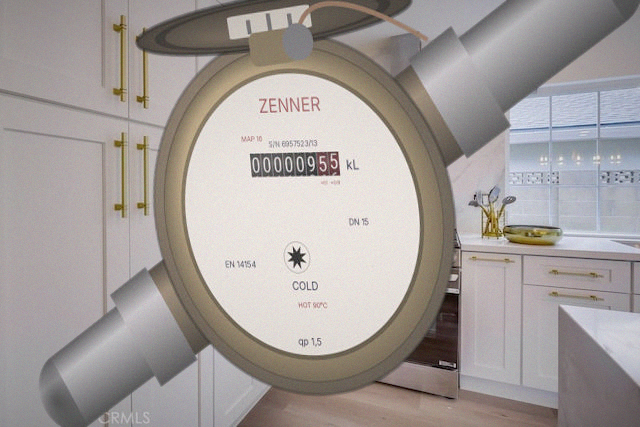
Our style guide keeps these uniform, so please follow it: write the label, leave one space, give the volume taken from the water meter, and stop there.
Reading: 9.55 kL
